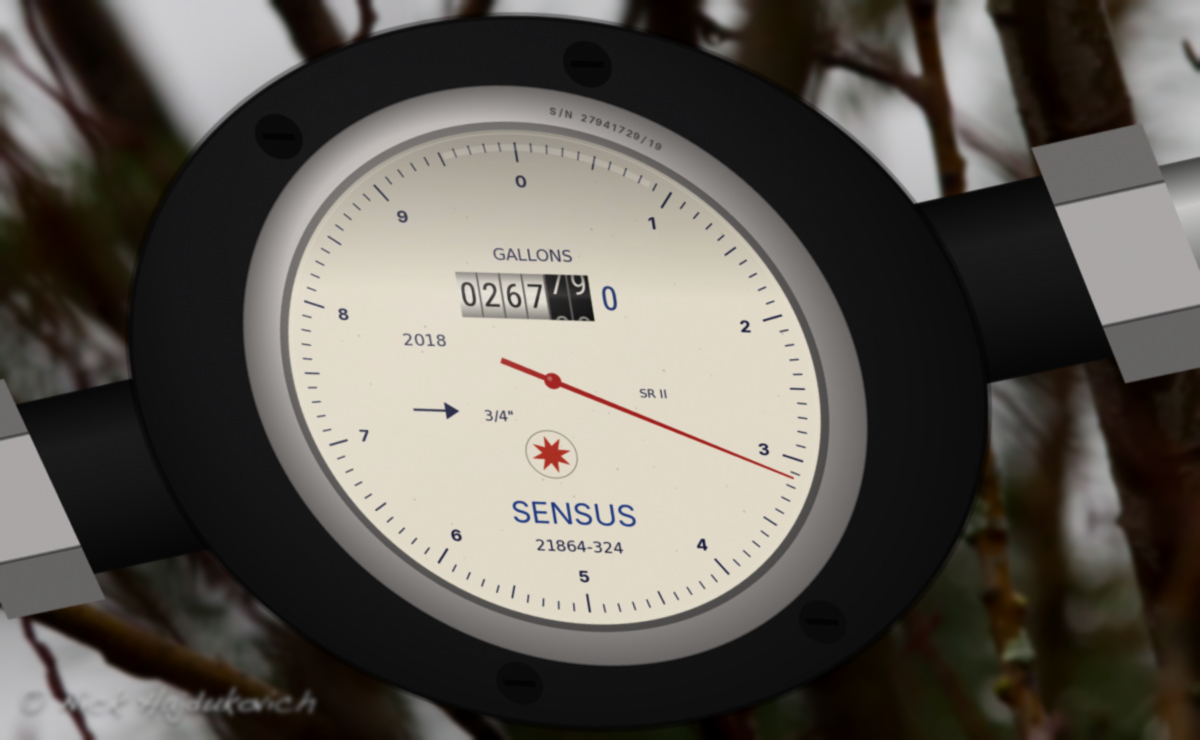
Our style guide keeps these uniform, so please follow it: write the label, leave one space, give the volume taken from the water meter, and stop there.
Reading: 267793.1 gal
